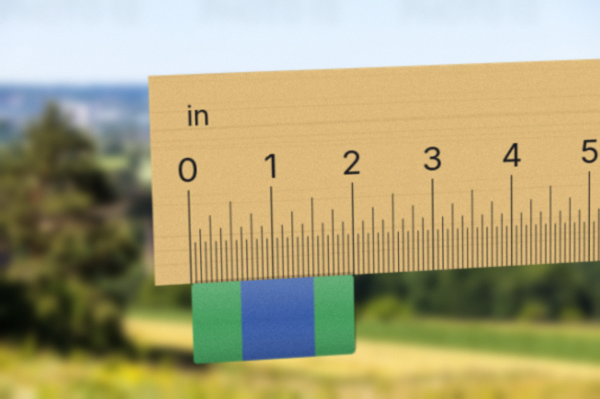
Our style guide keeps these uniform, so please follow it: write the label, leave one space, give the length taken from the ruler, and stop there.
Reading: 2 in
